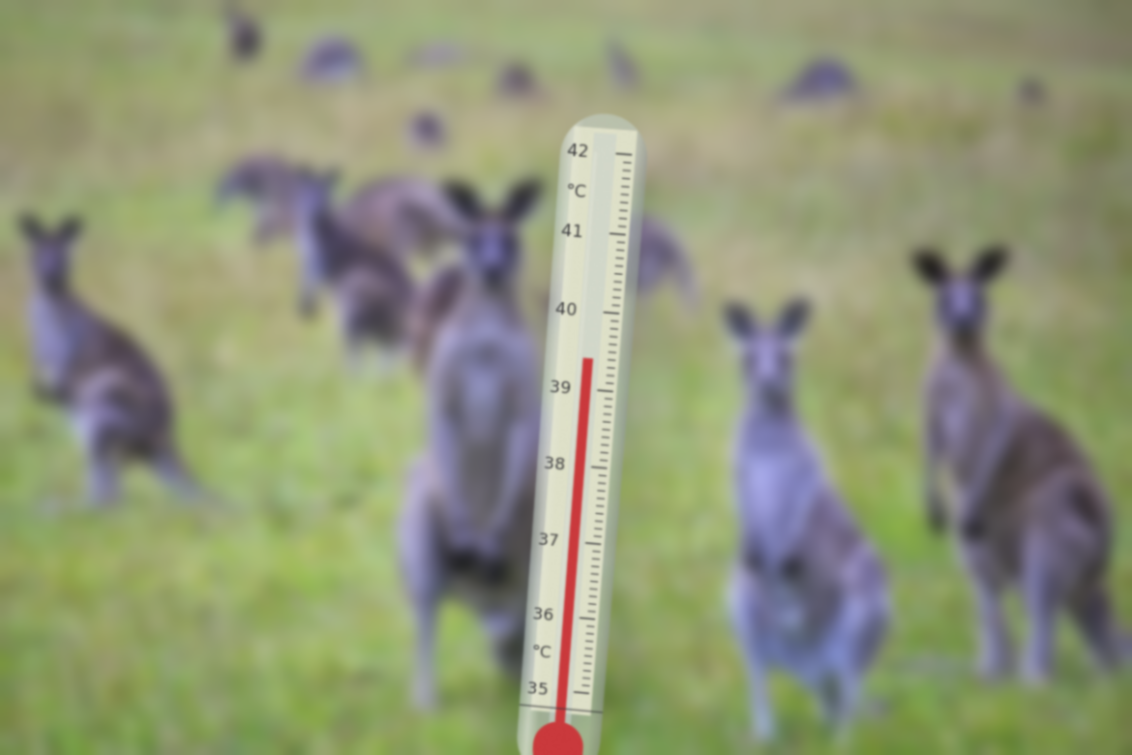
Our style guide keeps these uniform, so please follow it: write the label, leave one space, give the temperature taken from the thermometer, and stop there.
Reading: 39.4 °C
